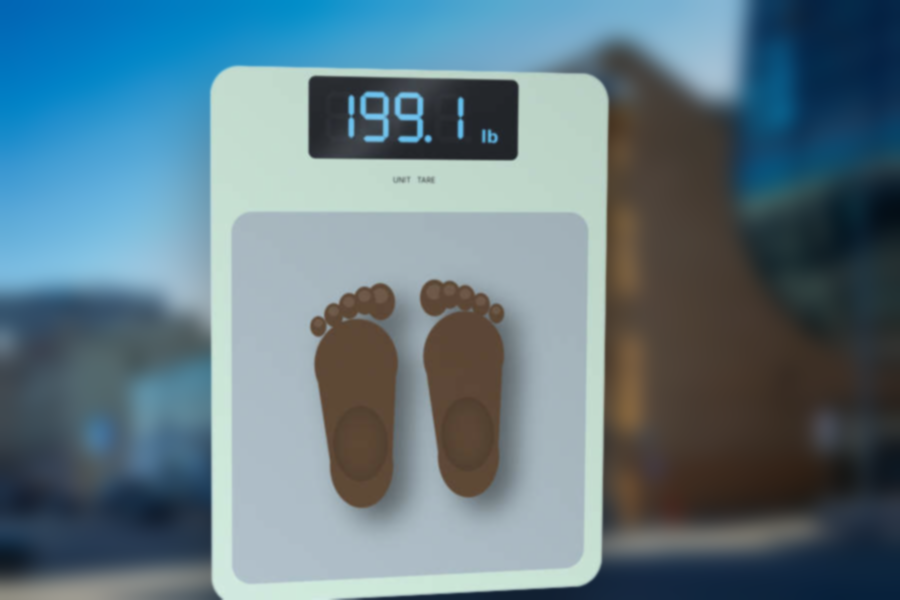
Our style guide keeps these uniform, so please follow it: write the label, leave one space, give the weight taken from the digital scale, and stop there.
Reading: 199.1 lb
